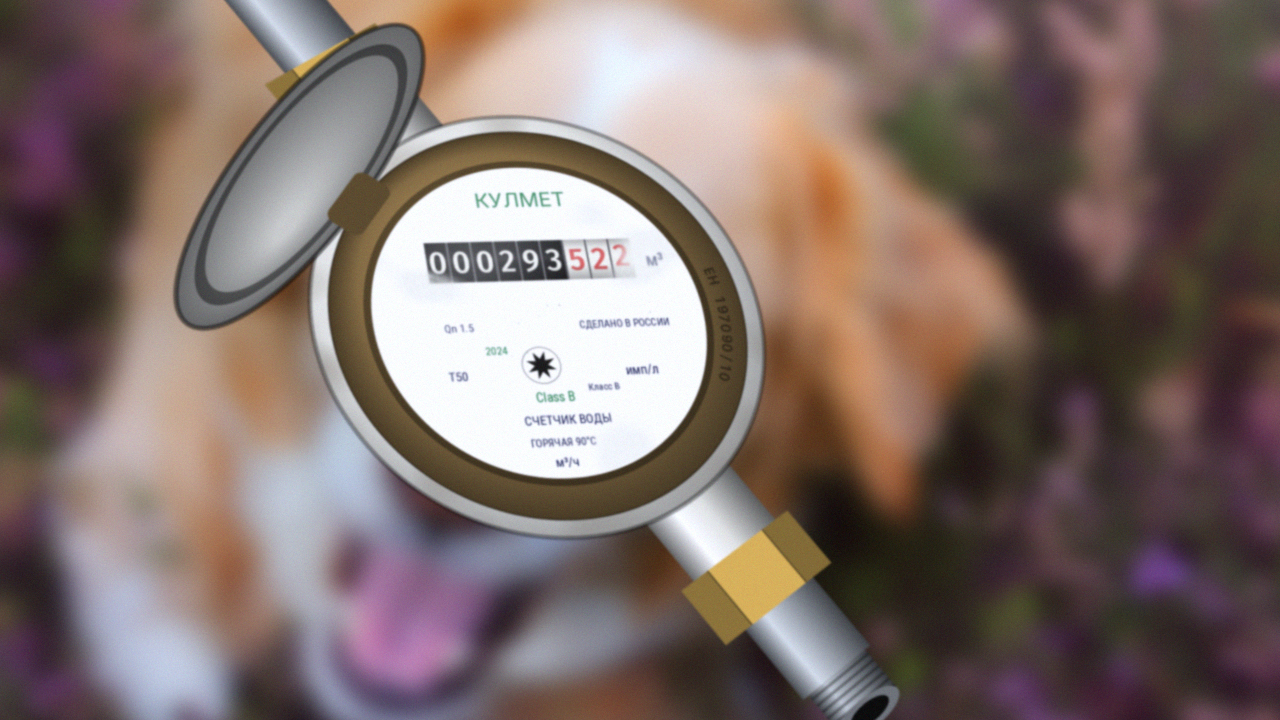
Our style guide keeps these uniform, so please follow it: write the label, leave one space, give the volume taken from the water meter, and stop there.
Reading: 293.522 m³
